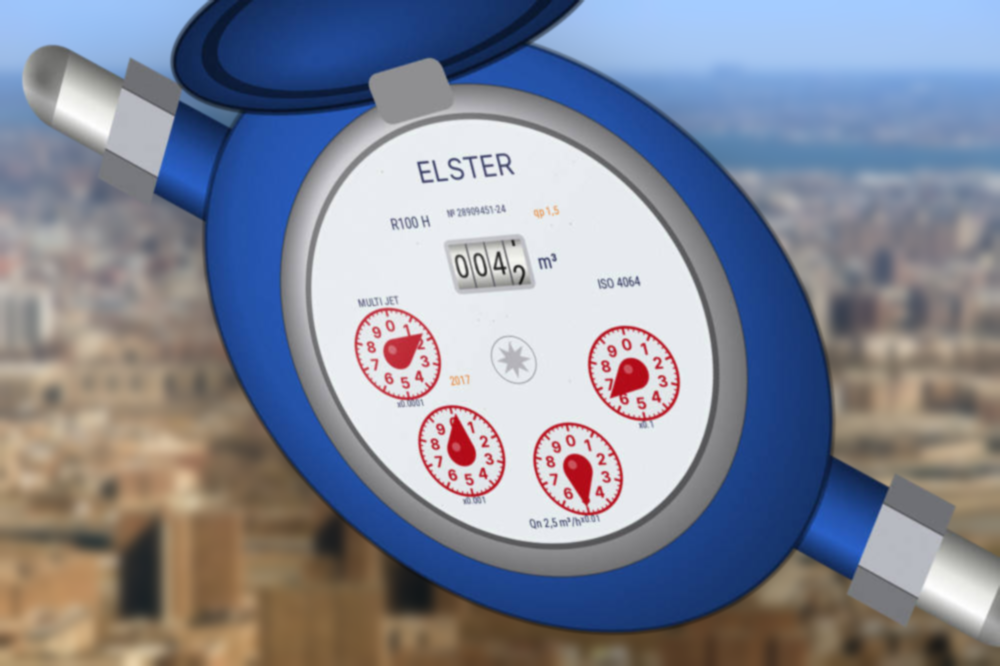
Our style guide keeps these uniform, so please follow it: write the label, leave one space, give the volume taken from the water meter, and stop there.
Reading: 41.6501 m³
